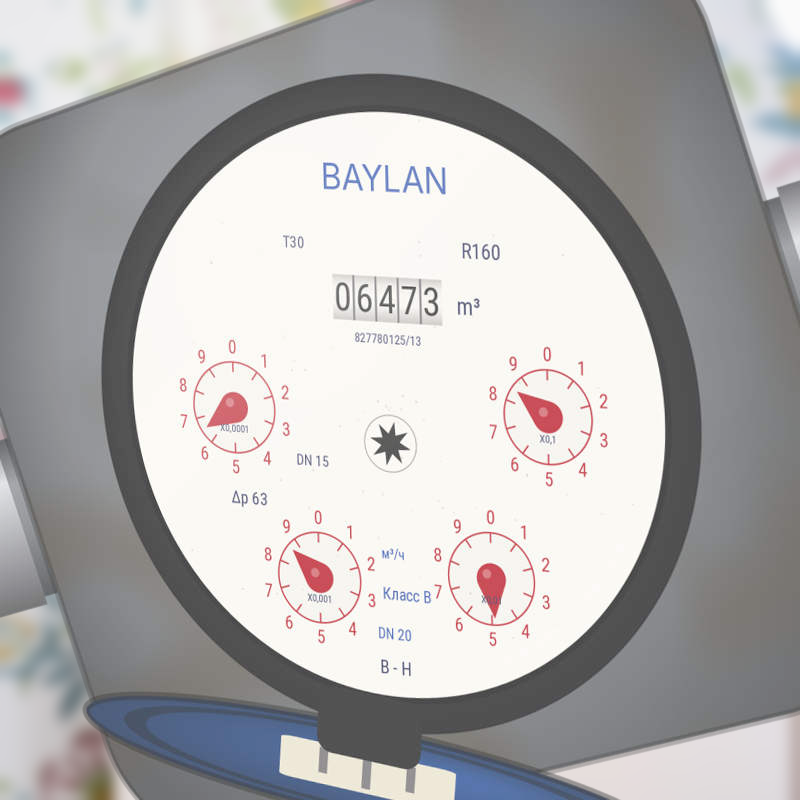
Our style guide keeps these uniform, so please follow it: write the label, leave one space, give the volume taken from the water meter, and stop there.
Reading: 6473.8486 m³
